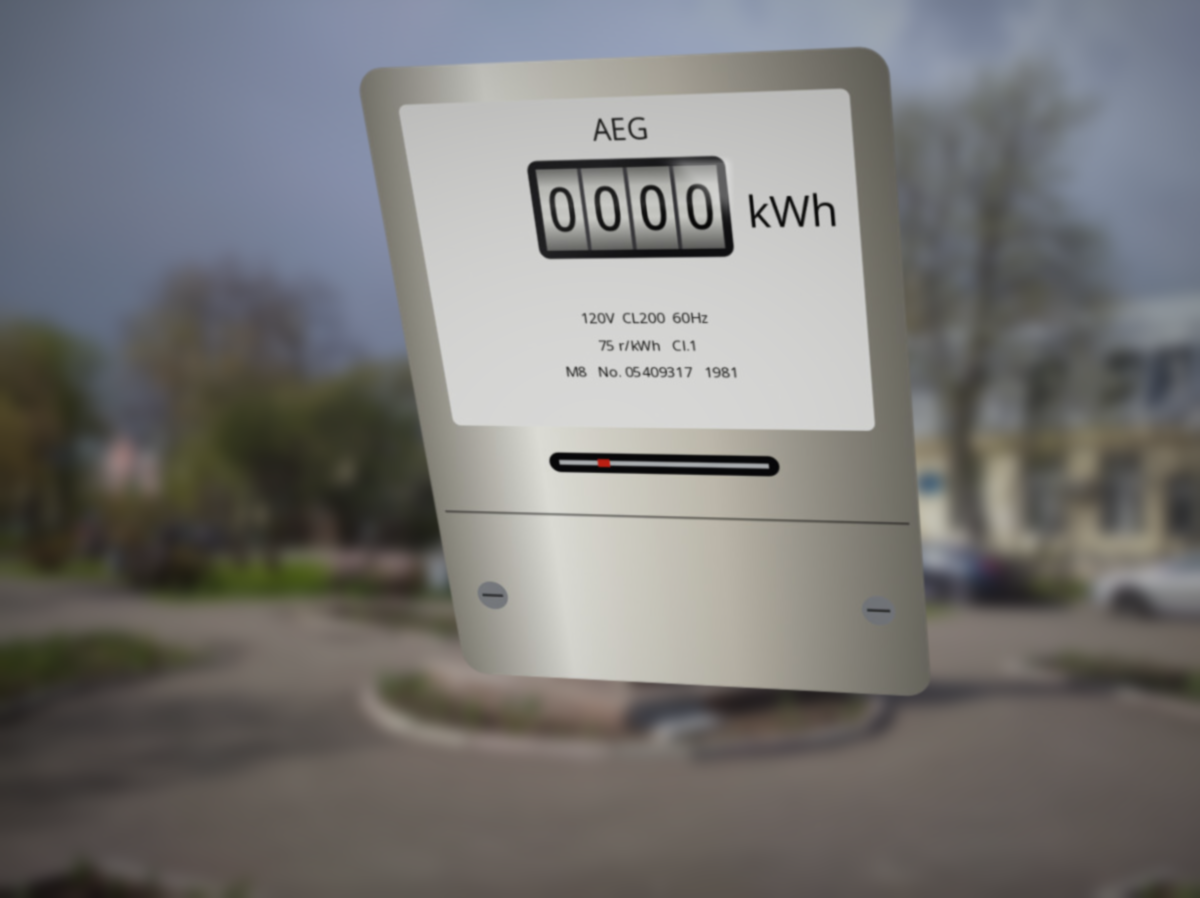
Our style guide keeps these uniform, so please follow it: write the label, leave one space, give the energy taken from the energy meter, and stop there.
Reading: 0 kWh
